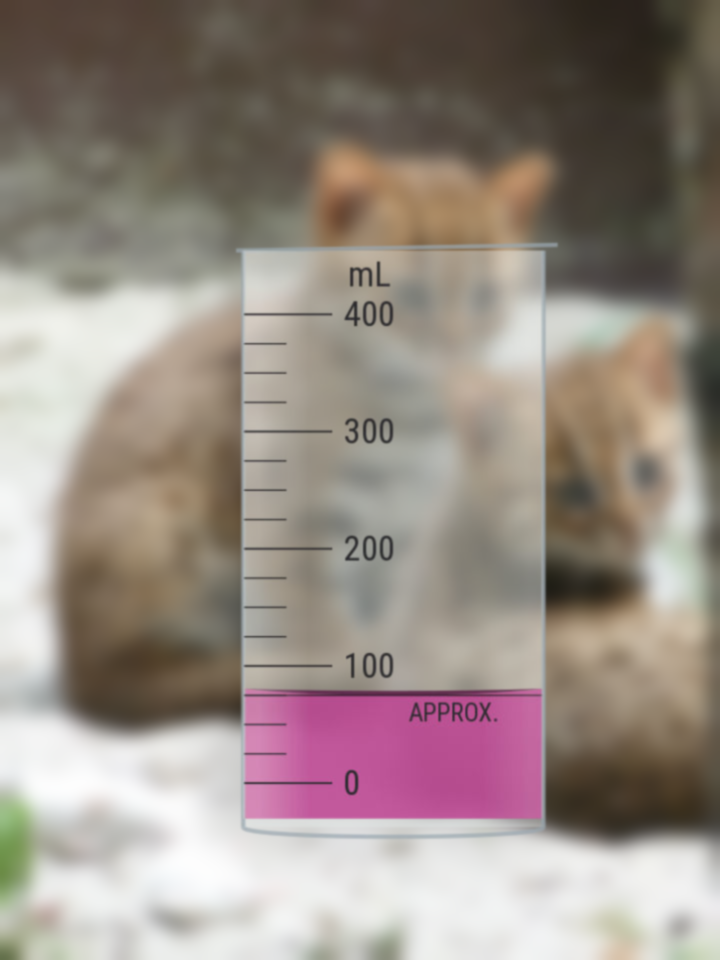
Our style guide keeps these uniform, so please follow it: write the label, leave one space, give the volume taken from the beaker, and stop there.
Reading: 75 mL
